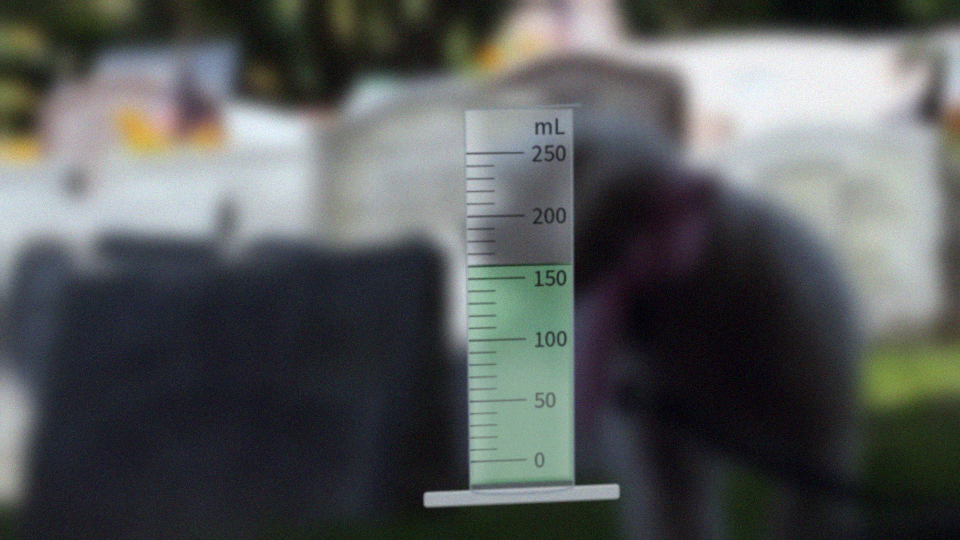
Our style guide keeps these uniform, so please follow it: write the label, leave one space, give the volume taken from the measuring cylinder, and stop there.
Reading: 160 mL
